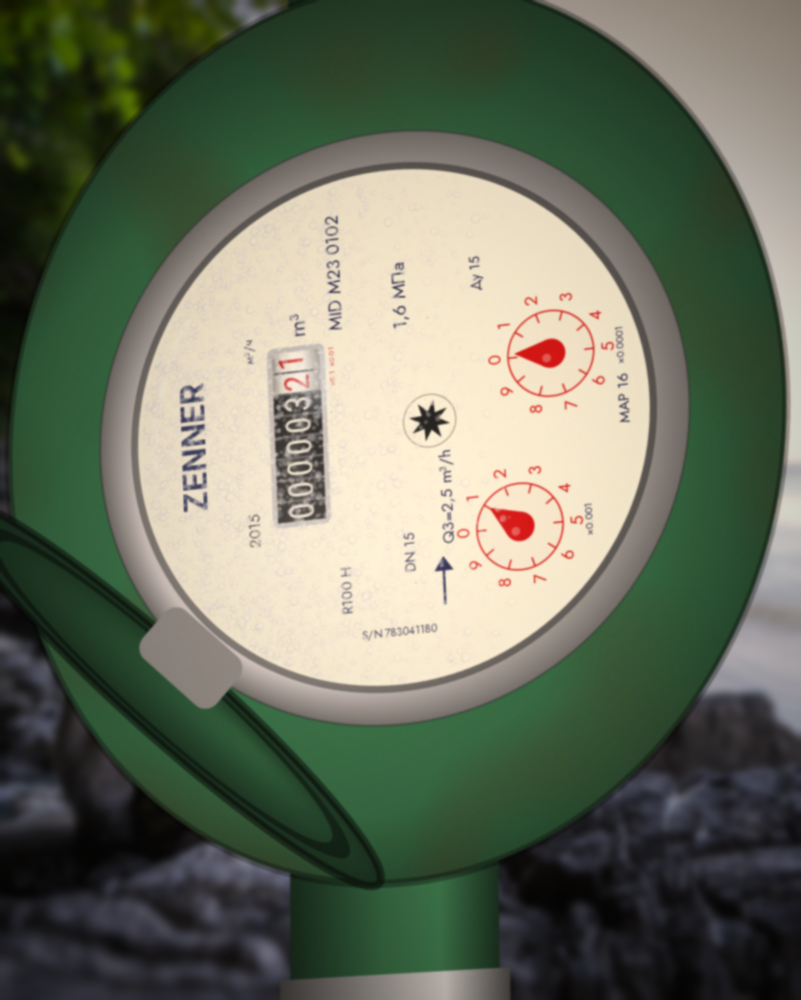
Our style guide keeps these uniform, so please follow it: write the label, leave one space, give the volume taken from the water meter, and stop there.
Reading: 3.2110 m³
